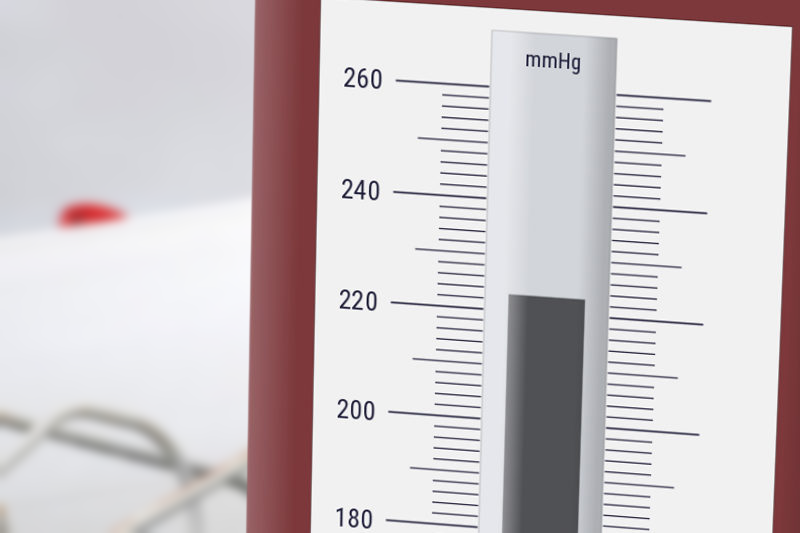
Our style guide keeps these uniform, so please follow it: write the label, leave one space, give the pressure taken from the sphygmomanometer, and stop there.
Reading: 223 mmHg
